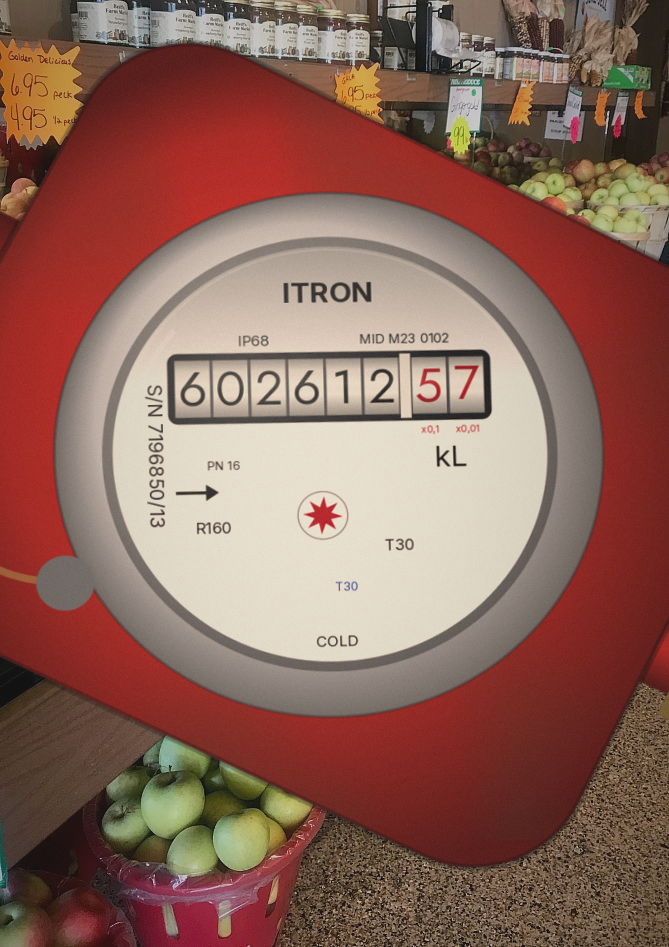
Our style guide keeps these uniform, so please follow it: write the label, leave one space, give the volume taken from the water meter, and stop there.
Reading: 602612.57 kL
